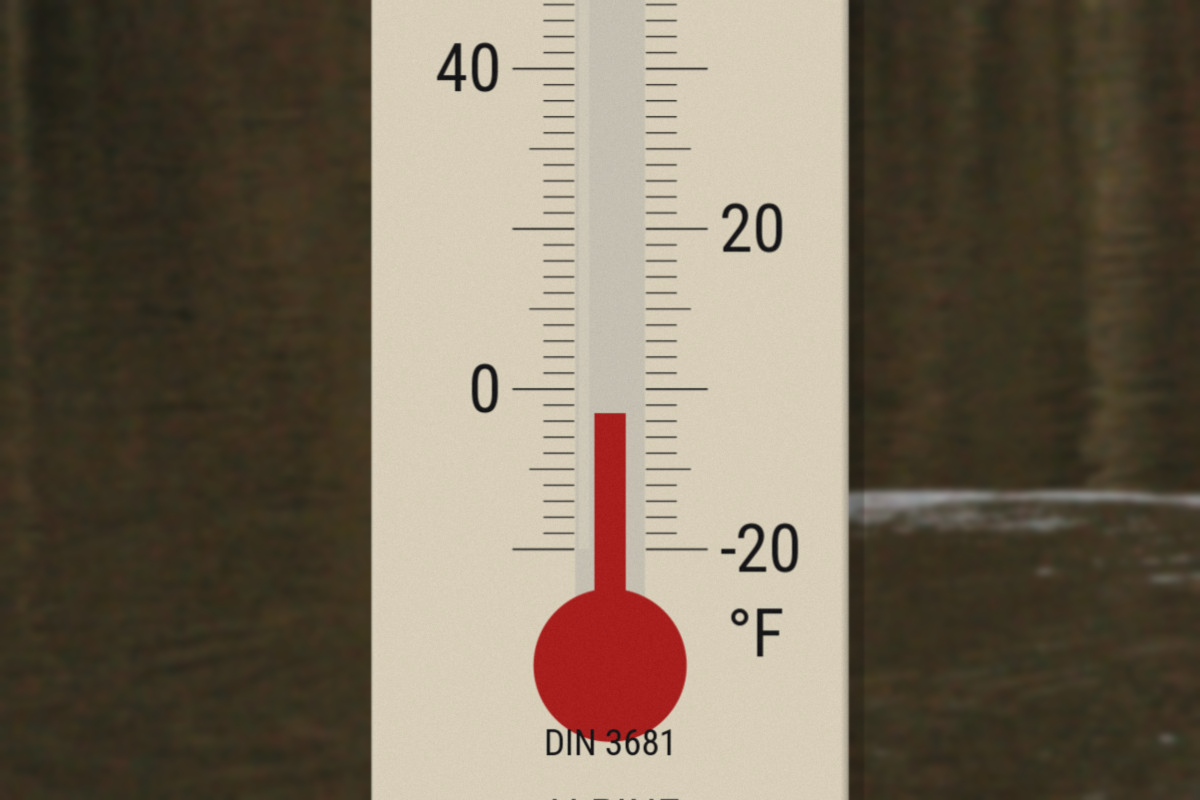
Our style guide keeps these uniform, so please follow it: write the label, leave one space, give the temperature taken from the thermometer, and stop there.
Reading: -3 °F
